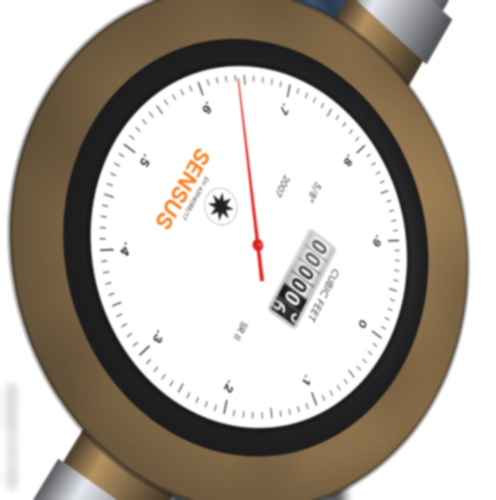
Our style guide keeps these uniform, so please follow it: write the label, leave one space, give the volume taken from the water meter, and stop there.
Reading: 5.64 ft³
